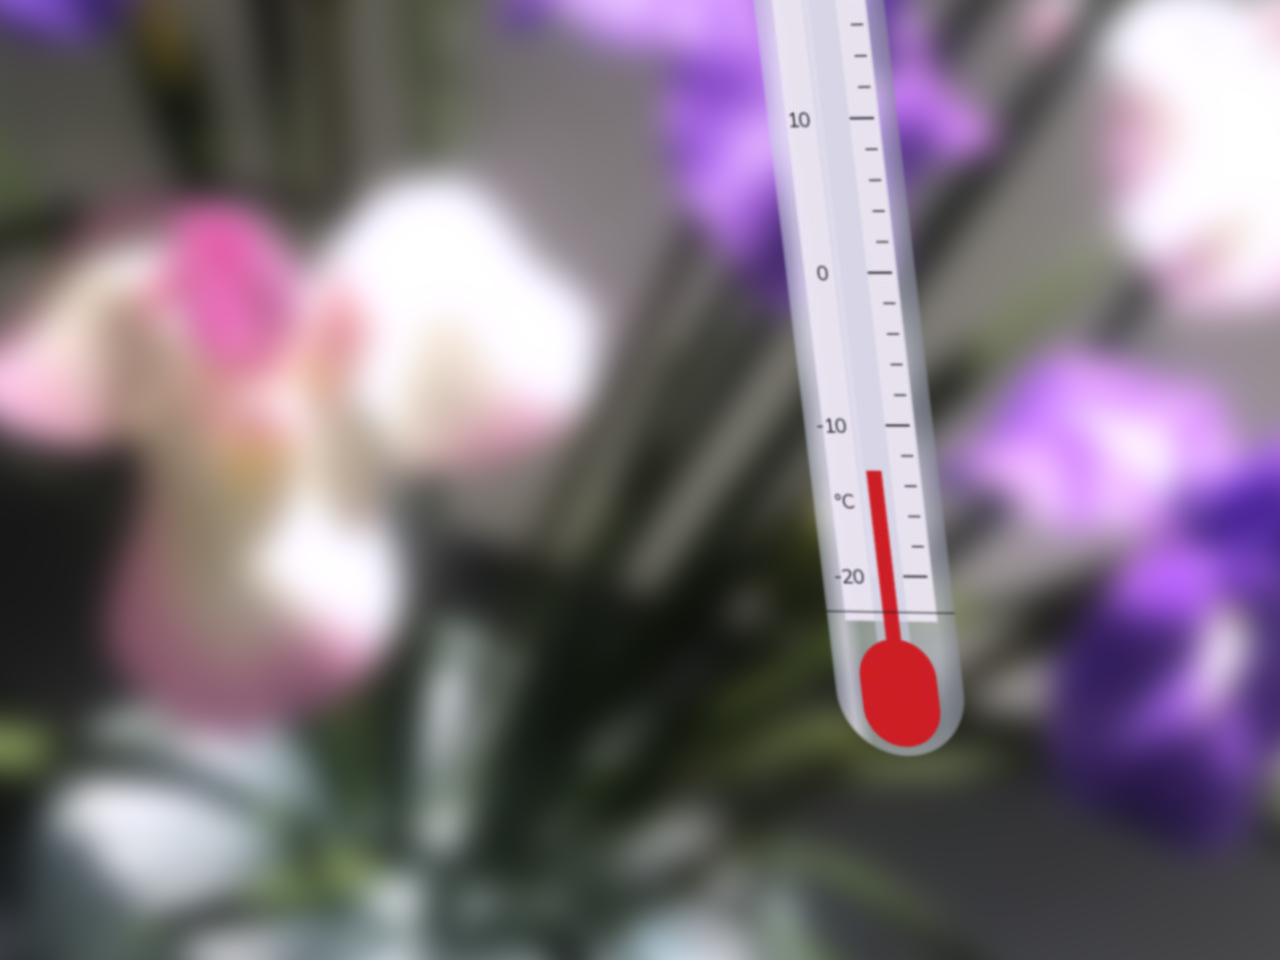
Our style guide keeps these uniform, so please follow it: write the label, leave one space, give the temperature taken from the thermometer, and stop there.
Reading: -13 °C
